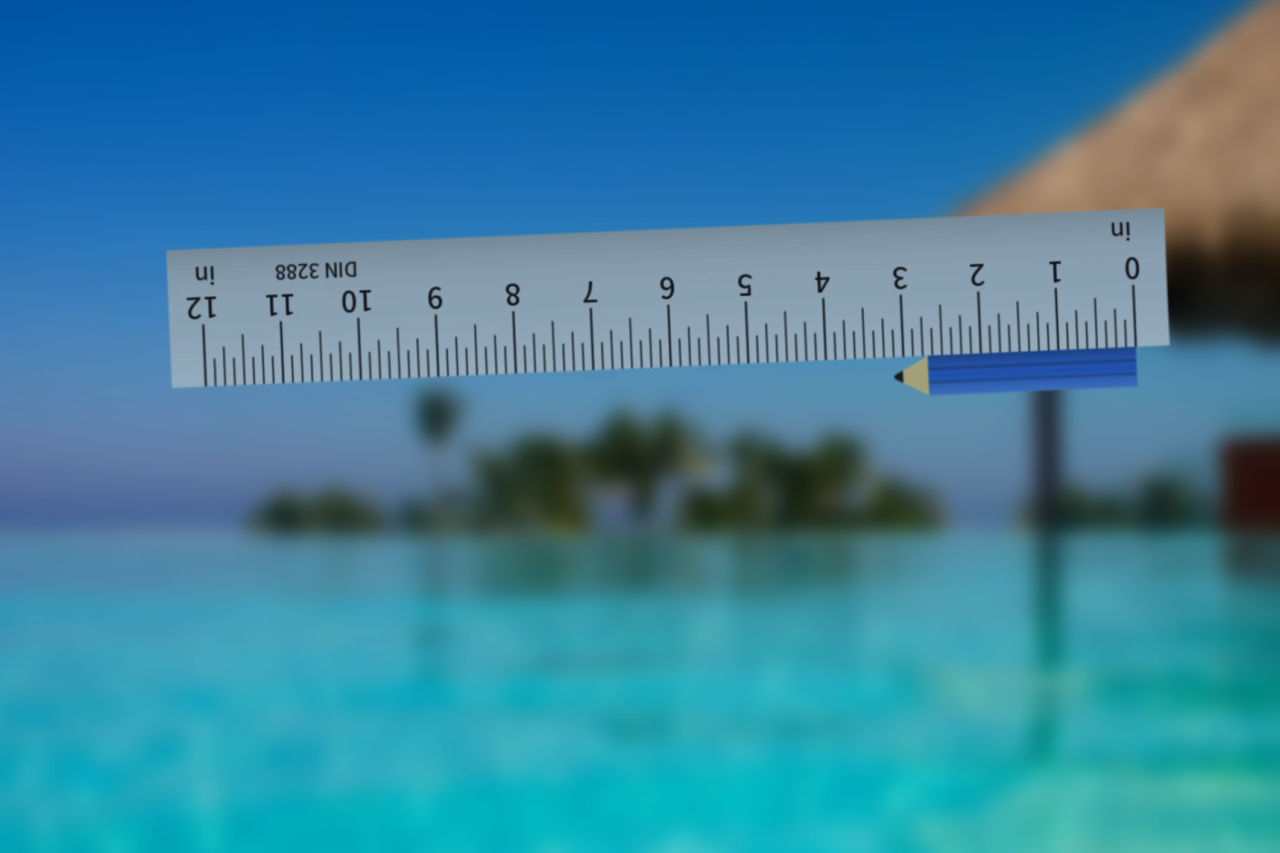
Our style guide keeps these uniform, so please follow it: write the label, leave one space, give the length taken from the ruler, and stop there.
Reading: 3.125 in
